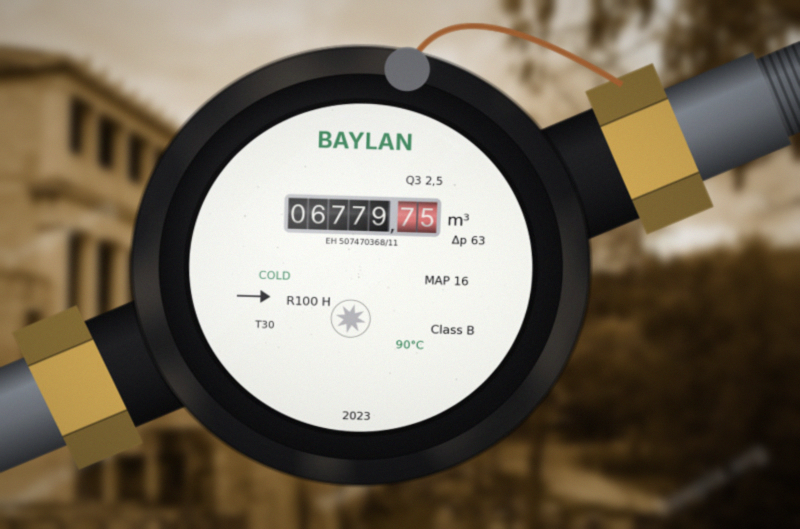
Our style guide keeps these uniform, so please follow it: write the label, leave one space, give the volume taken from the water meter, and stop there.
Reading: 6779.75 m³
